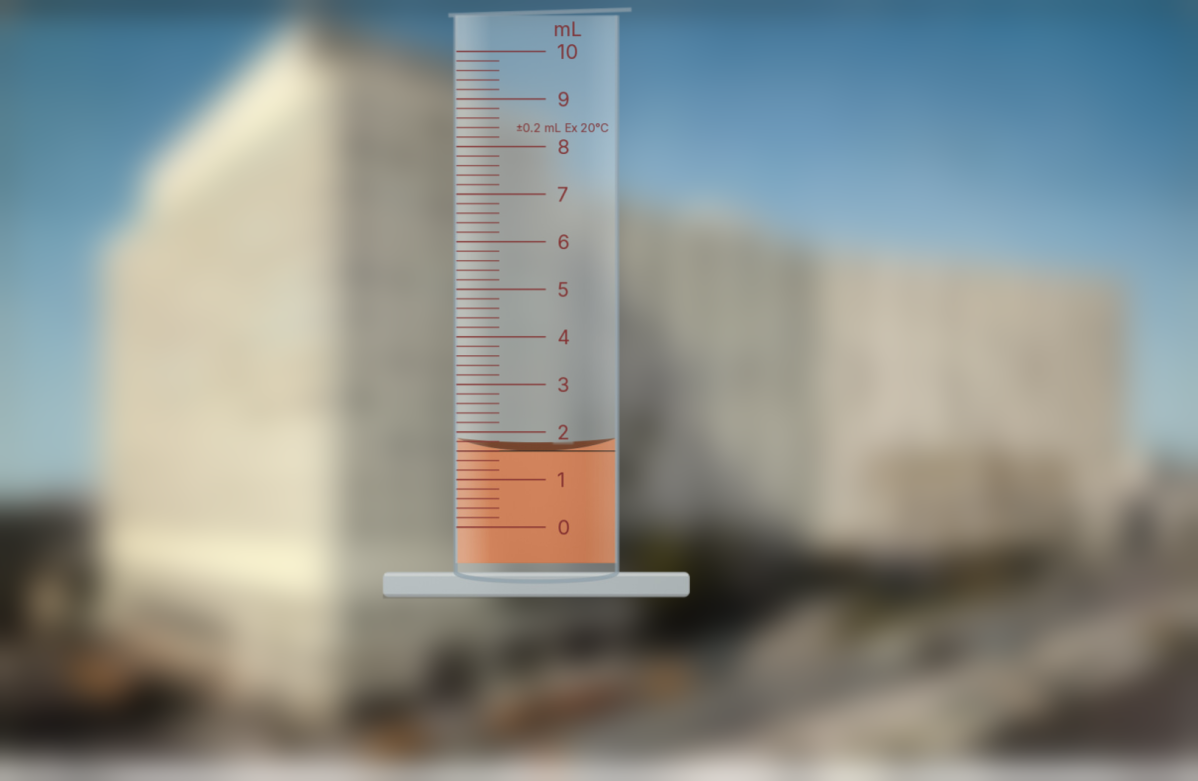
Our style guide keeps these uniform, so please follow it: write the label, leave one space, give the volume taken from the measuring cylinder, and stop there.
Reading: 1.6 mL
